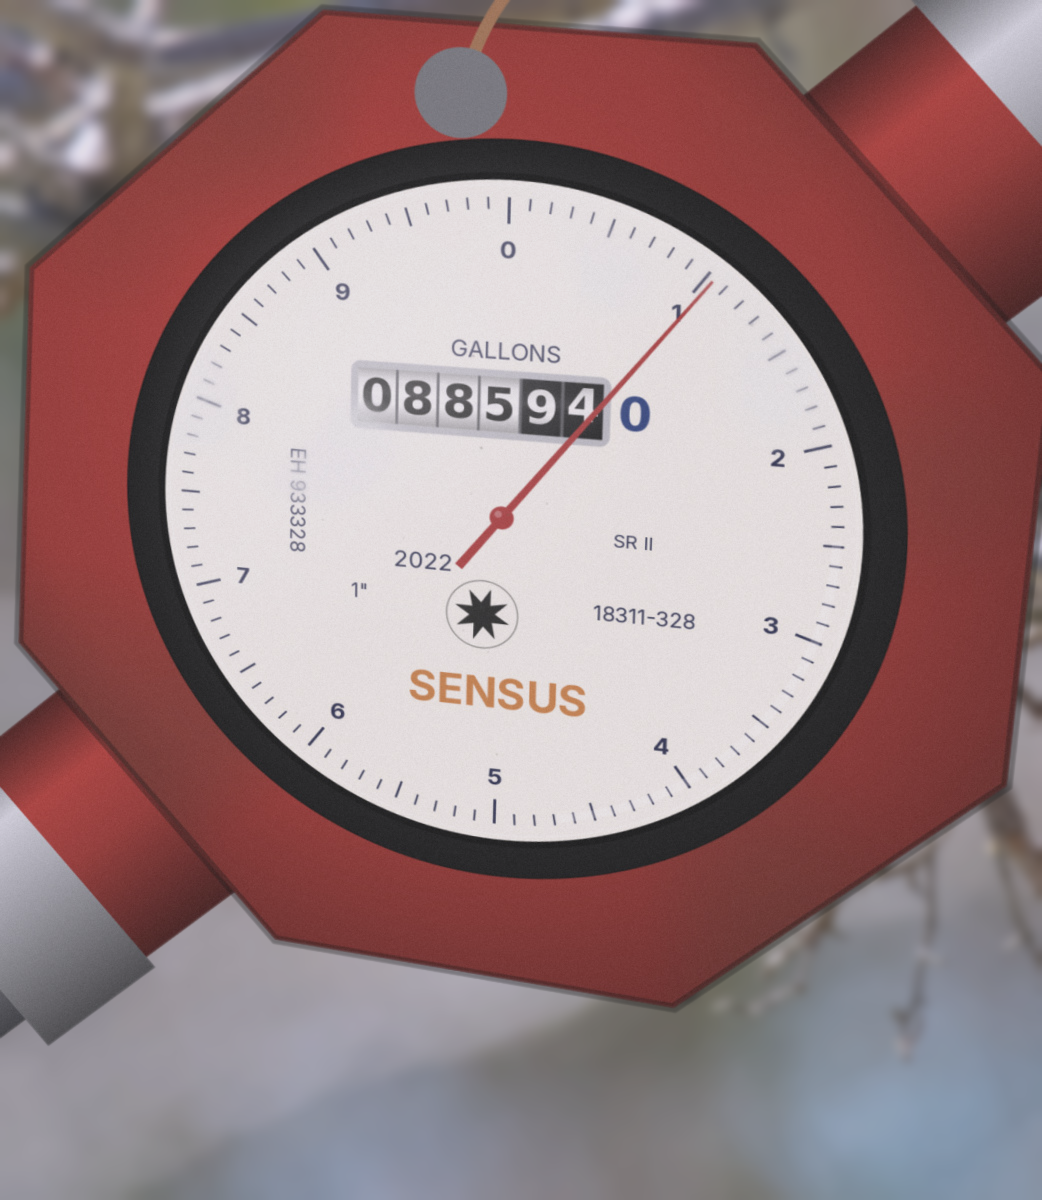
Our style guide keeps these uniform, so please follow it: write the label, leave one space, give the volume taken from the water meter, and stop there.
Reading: 885941.0 gal
